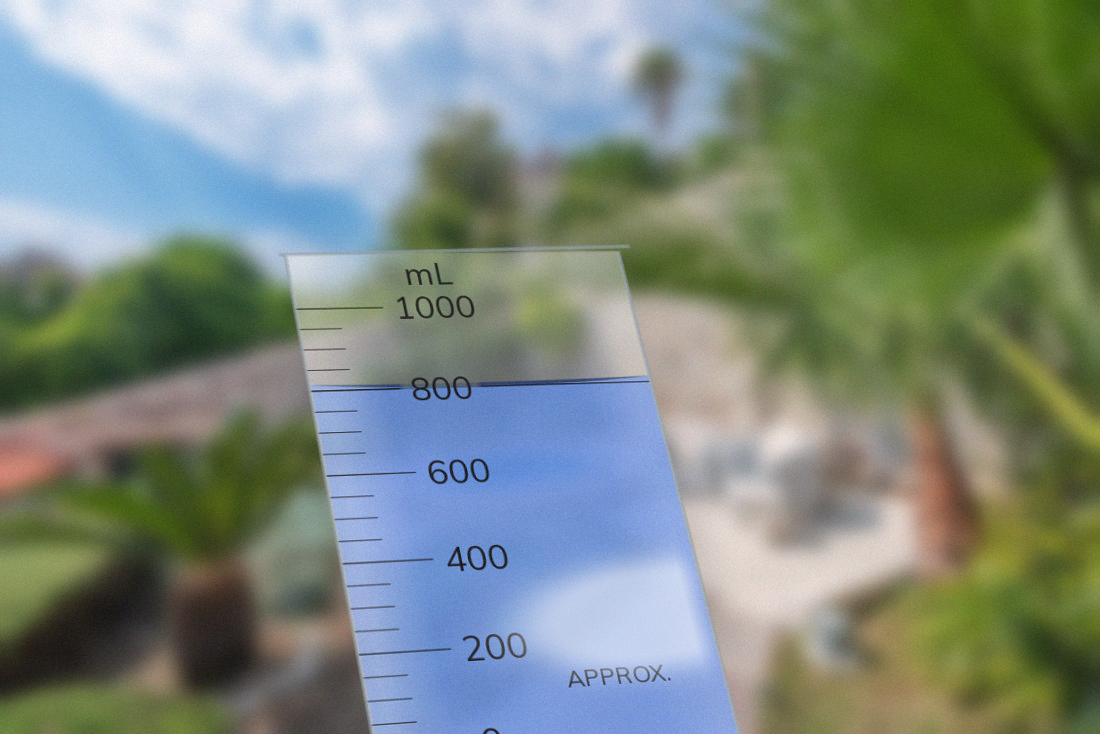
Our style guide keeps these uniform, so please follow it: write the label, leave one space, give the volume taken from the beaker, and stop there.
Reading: 800 mL
